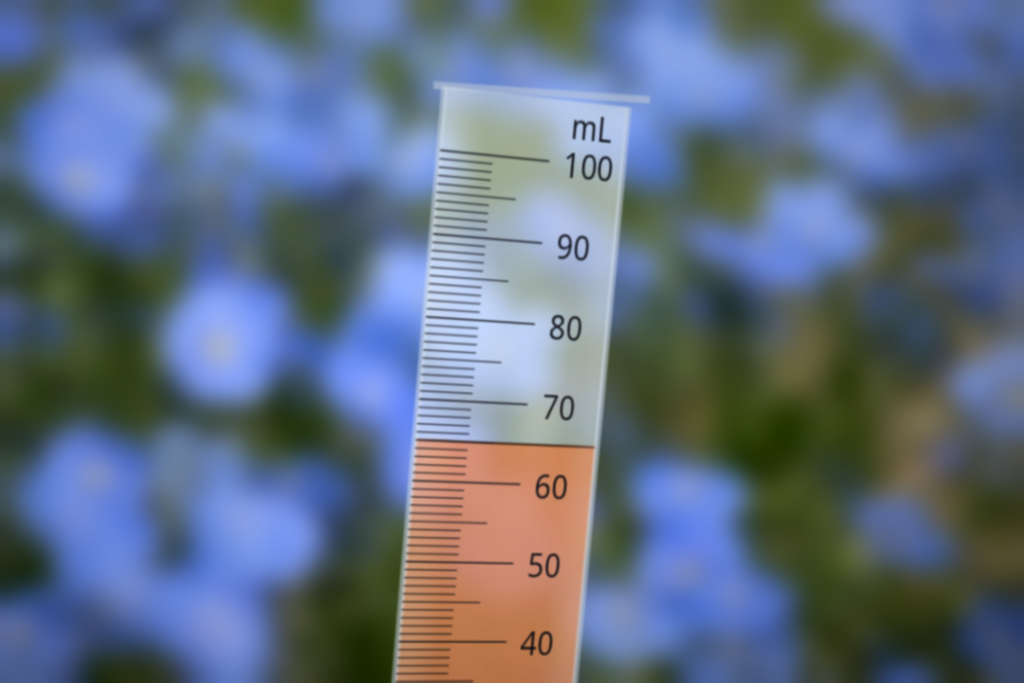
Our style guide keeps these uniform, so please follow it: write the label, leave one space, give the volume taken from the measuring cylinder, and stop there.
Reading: 65 mL
